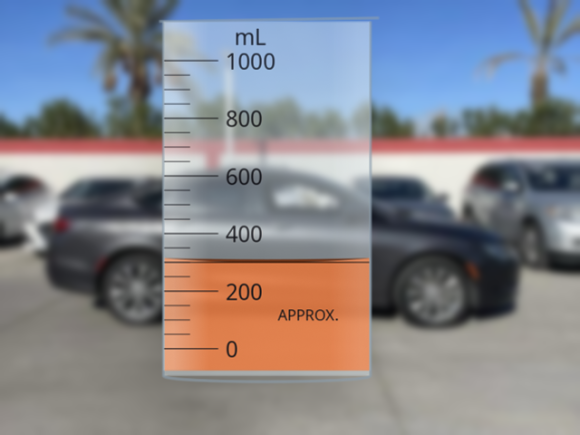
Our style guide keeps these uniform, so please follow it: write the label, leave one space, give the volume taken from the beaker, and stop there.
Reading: 300 mL
